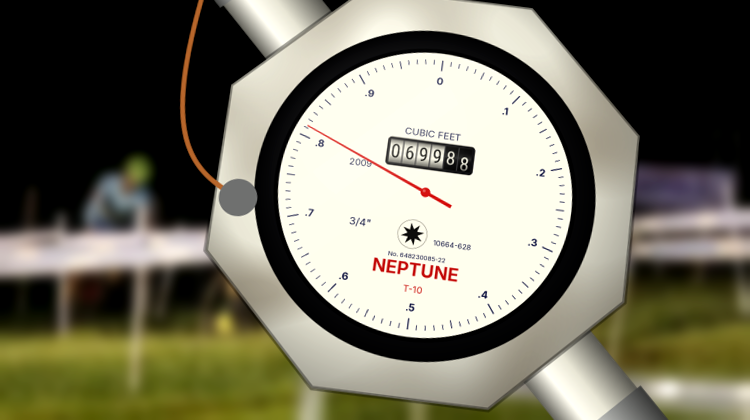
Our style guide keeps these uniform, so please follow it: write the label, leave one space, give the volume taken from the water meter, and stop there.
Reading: 69987.81 ft³
